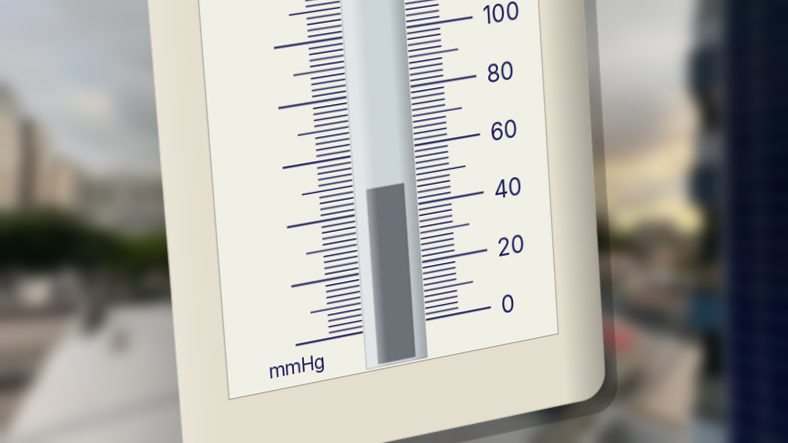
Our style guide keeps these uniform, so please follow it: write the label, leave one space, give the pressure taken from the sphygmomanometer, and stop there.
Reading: 48 mmHg
